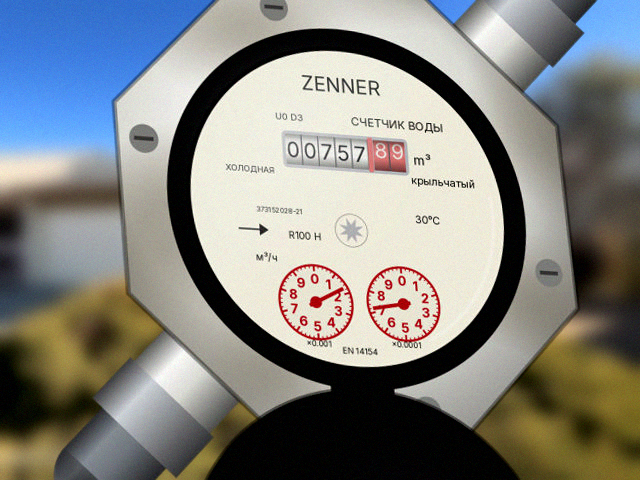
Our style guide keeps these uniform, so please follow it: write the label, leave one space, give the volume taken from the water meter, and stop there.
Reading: 757.8917 m³
